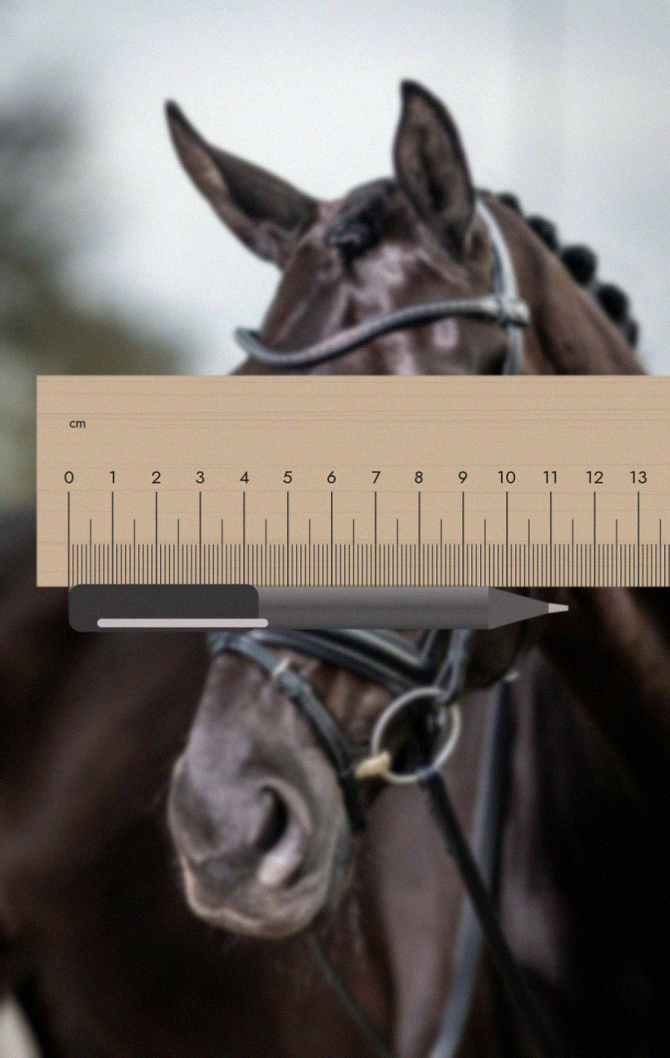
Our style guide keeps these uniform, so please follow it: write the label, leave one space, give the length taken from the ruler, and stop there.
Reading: 11.4 cm
